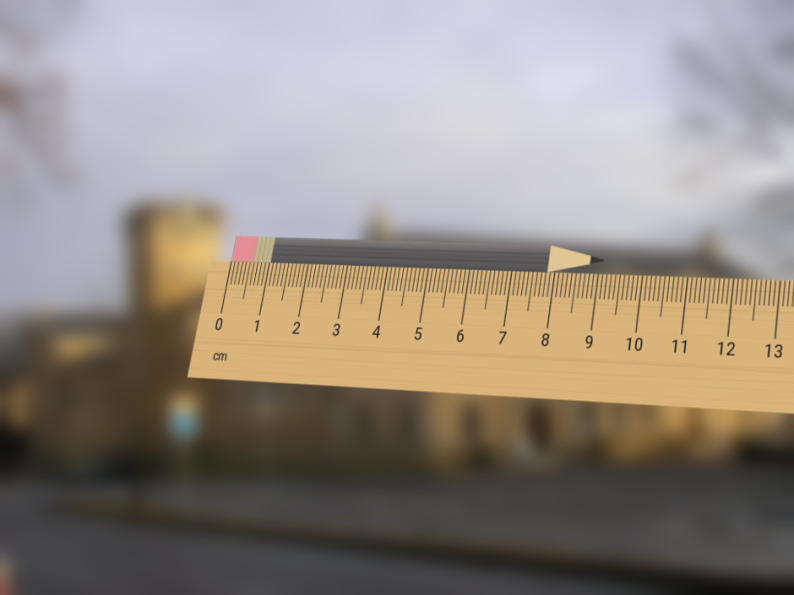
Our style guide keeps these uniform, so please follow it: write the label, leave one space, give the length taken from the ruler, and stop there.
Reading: 9.1 cm
